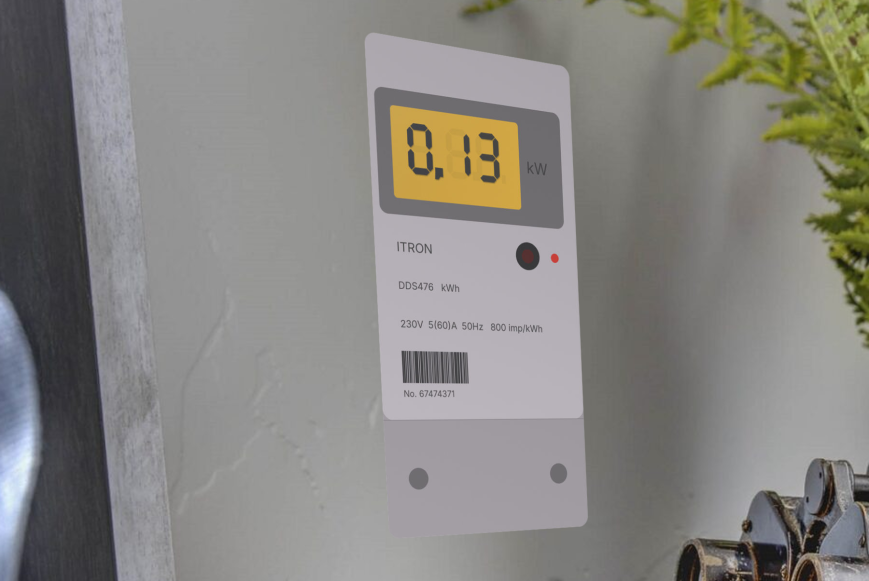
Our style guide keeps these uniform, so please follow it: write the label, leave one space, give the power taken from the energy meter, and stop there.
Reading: 0.13 kW
